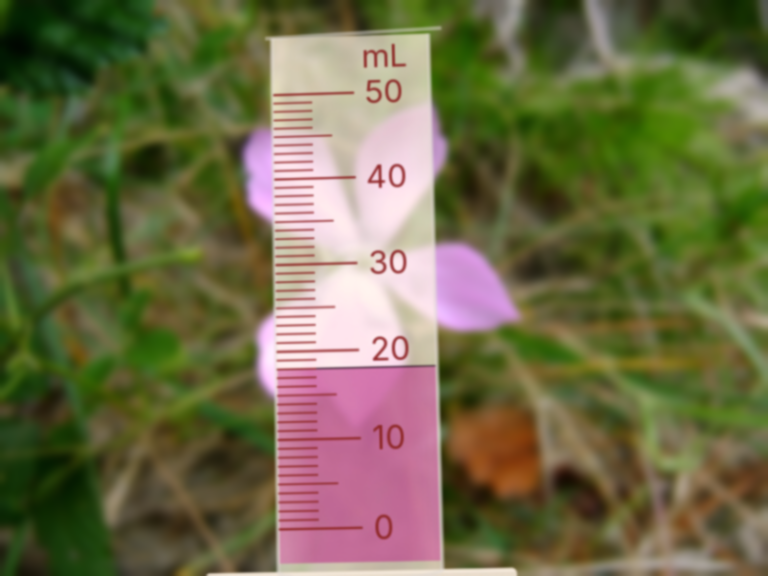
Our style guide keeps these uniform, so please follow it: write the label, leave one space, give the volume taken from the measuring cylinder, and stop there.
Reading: 18 mL
